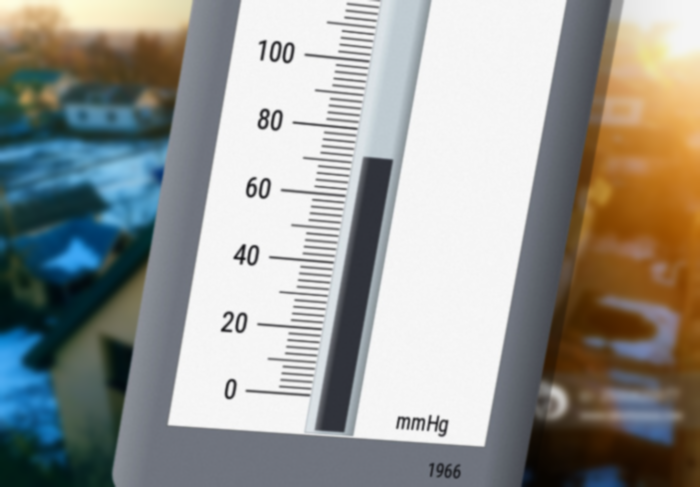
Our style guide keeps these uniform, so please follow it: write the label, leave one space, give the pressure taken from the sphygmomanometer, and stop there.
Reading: 72 mmHg
